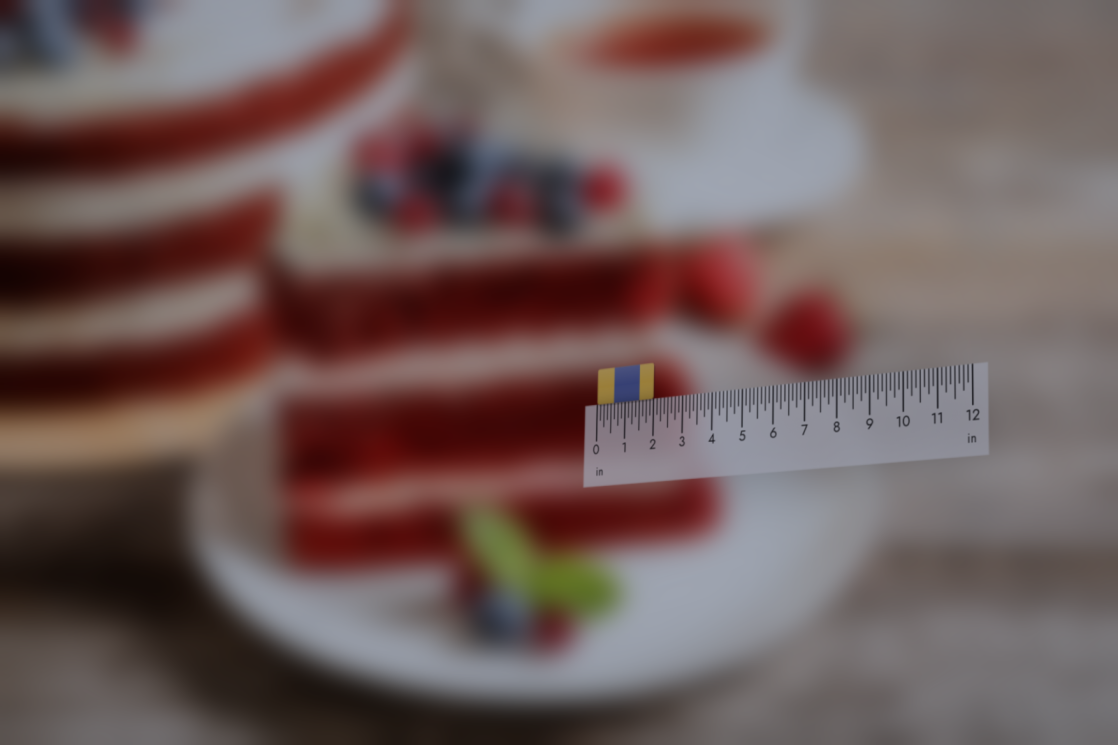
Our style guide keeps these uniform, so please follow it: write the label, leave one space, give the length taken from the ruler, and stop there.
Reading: 2 in
